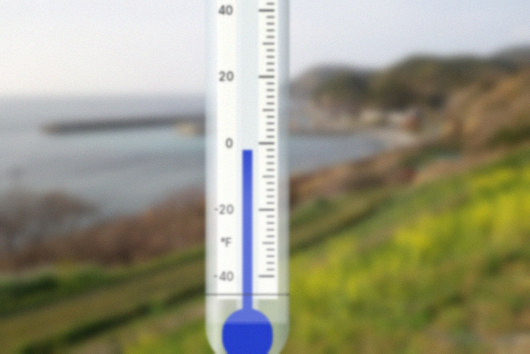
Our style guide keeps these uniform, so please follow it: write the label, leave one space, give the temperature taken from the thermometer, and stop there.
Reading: -2 °F
